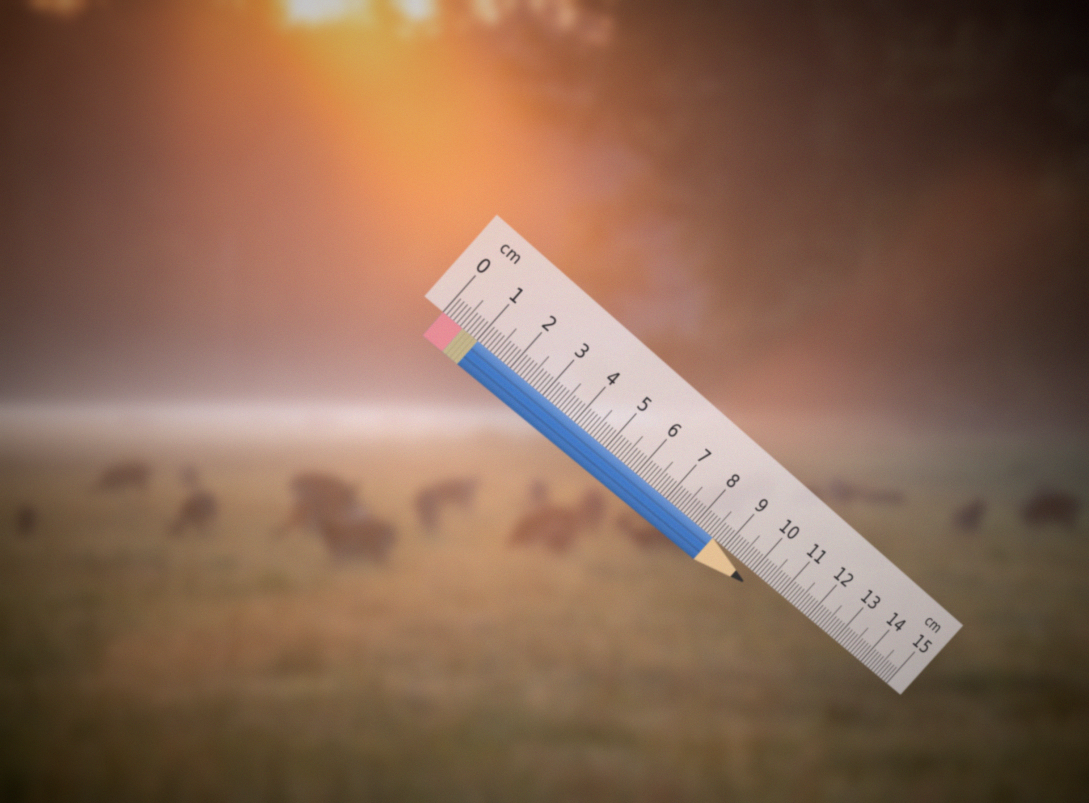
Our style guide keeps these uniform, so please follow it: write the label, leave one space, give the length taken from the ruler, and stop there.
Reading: 10 cm
